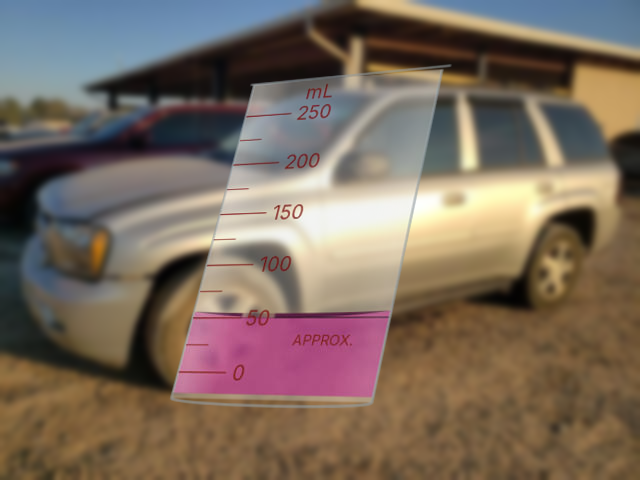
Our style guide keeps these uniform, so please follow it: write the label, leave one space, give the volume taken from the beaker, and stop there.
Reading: 50 mL
